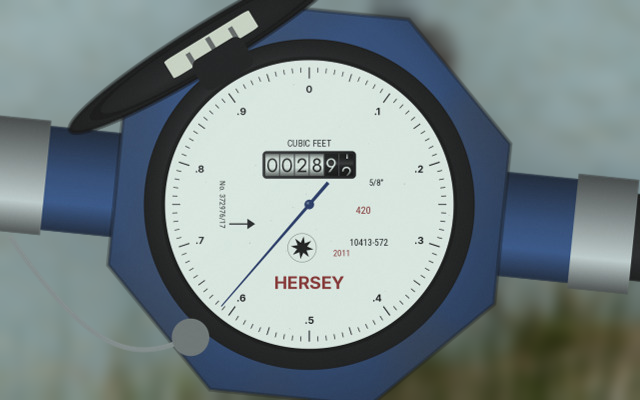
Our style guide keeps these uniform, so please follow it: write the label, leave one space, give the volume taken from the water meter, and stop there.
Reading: 2891.61 ft³
